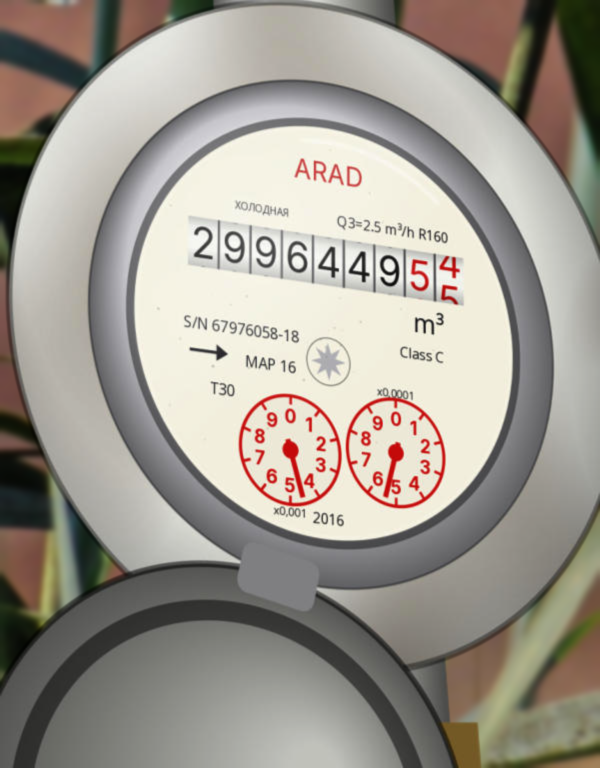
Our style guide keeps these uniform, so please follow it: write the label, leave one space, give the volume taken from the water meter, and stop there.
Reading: 2996449.5445 m³
